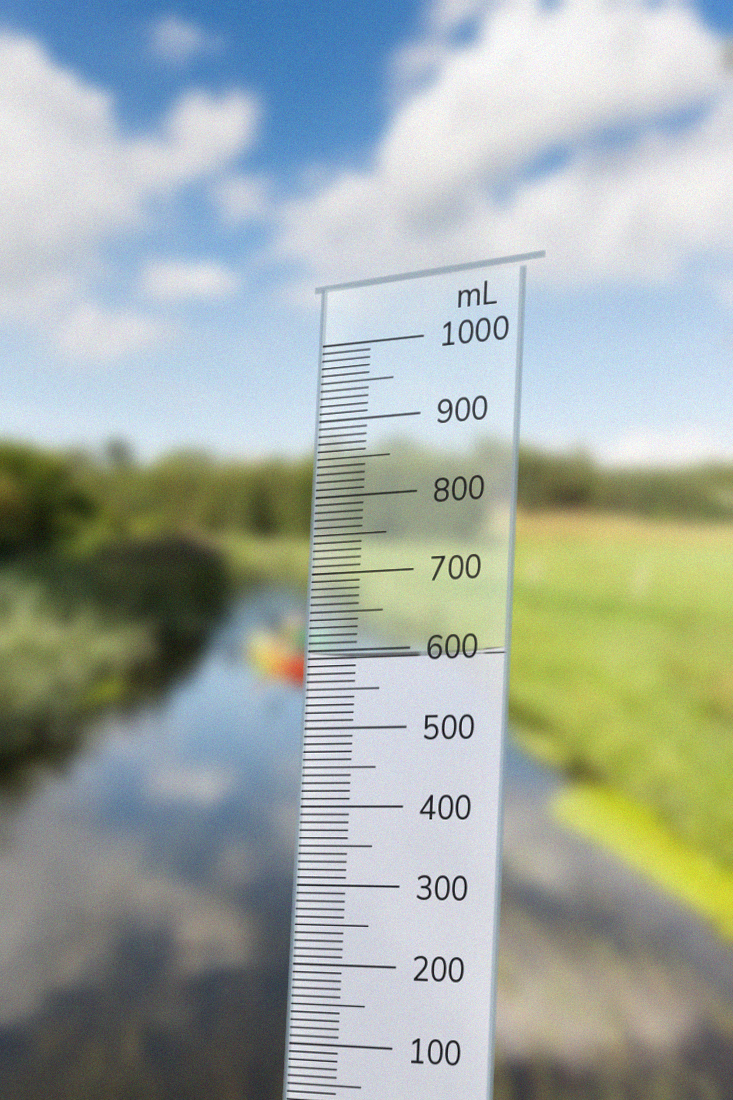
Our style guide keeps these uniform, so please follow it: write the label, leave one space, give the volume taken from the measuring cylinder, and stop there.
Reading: 590 mL
